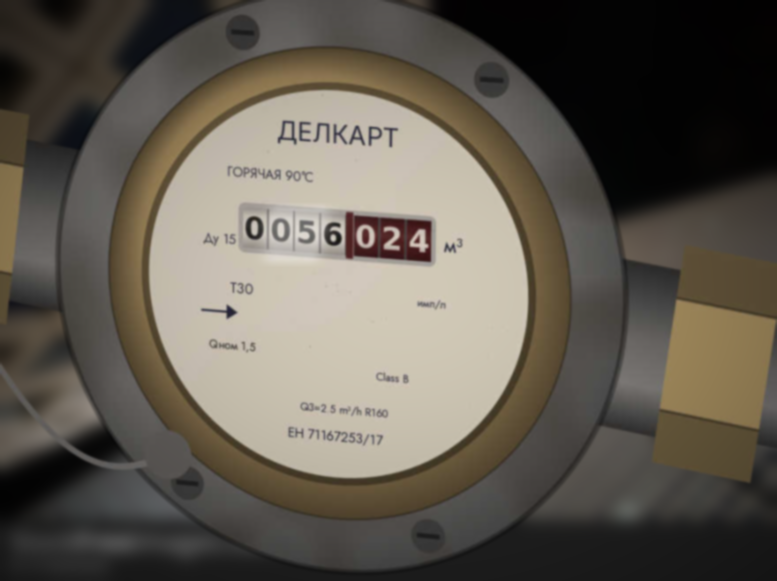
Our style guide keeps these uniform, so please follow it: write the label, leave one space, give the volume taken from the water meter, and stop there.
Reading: 56.024 m³
